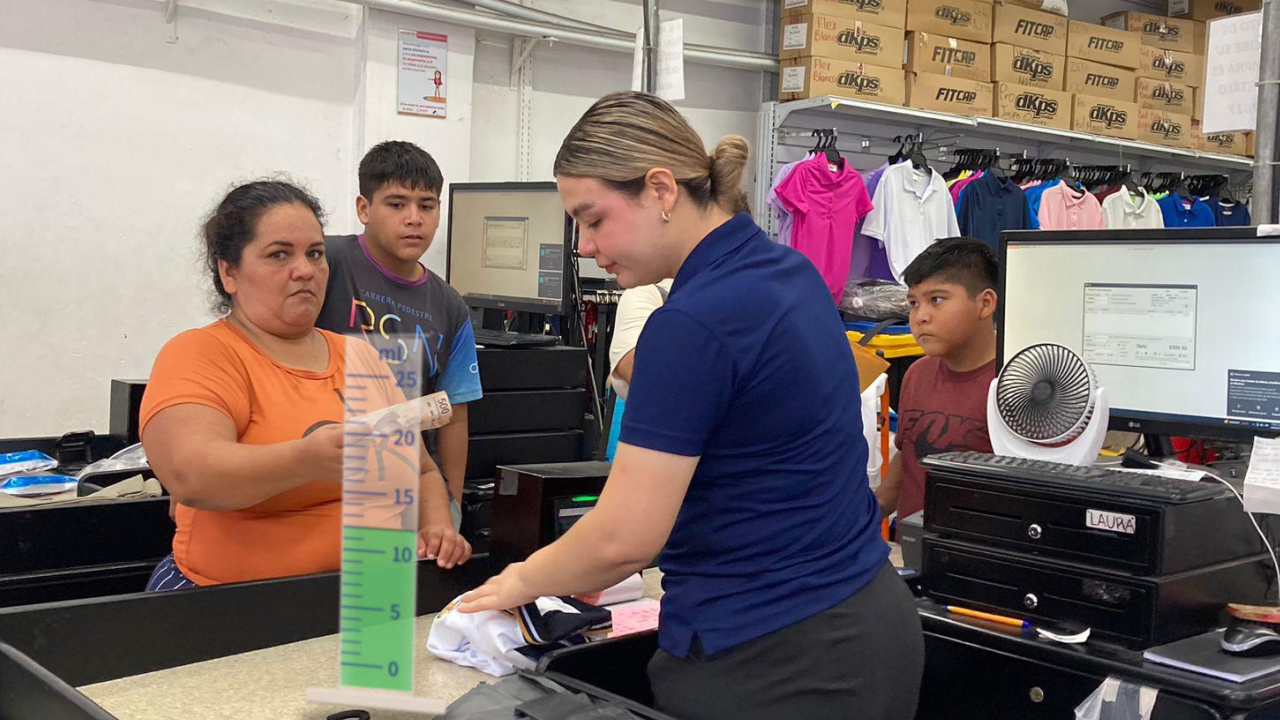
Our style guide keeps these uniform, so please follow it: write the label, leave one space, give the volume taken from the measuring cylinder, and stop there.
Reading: 12 mL
